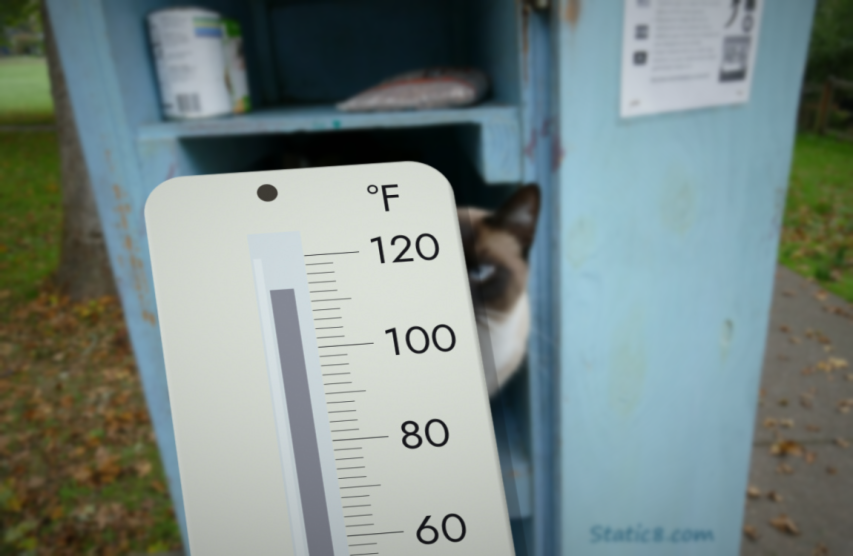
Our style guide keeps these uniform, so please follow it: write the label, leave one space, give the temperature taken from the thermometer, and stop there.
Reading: 113 °F
